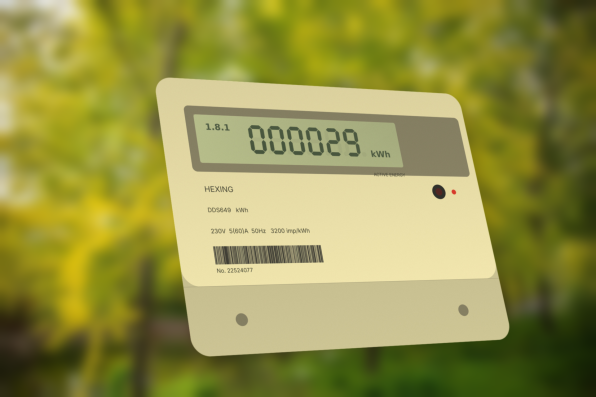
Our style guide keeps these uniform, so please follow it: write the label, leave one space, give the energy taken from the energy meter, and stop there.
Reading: 29 kWh
